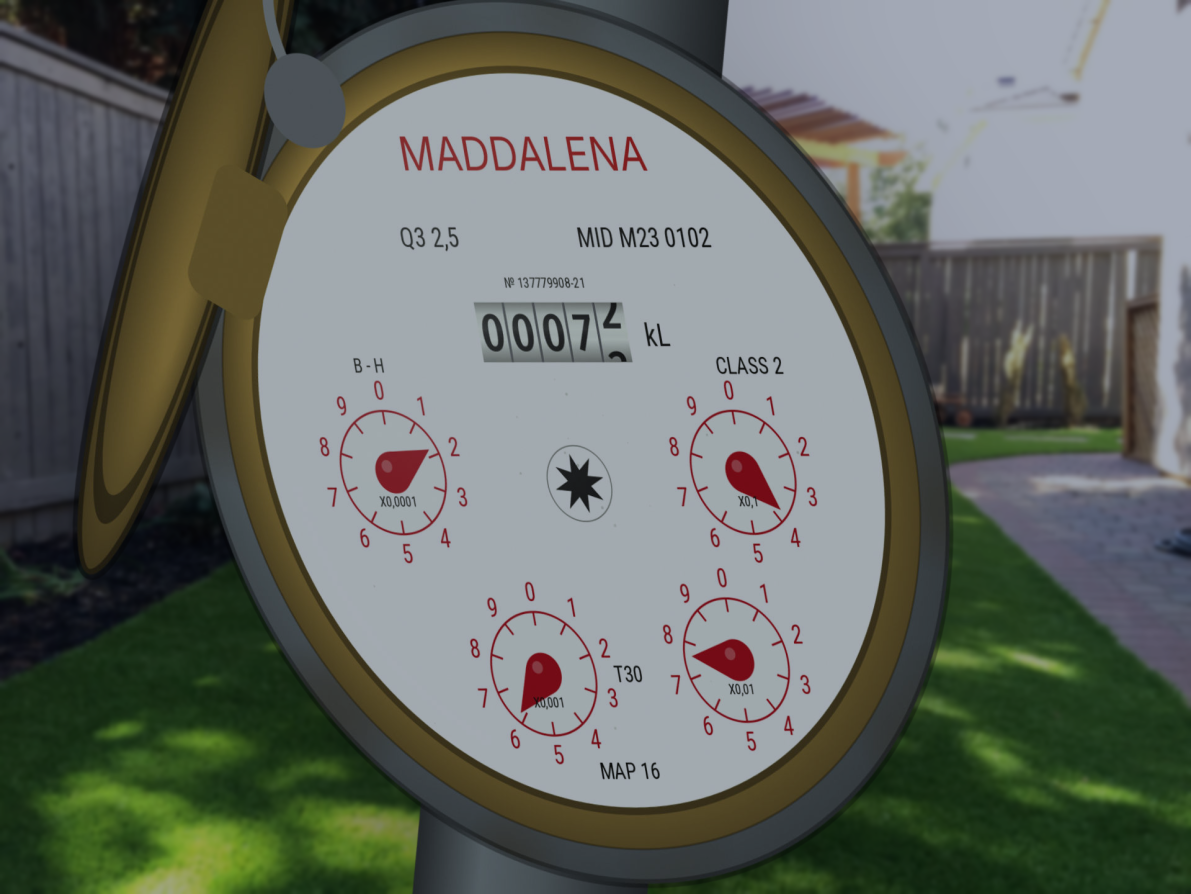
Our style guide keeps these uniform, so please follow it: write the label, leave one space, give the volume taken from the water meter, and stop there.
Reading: 72.3761 kL
